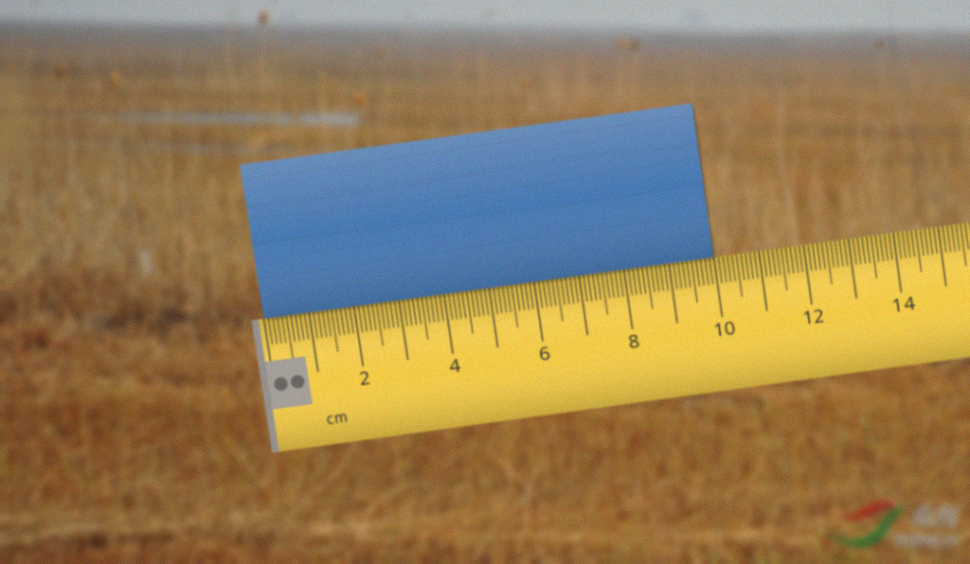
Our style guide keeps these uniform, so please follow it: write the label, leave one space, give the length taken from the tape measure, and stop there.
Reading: 10 cm
